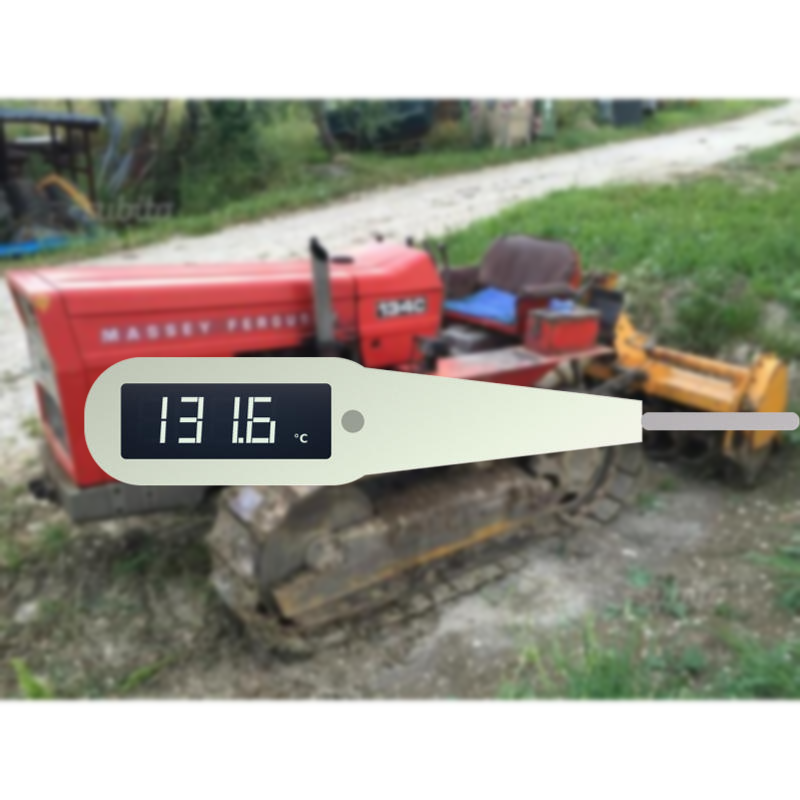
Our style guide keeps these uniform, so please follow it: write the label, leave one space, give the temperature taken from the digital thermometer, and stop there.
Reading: 131.6 °C
